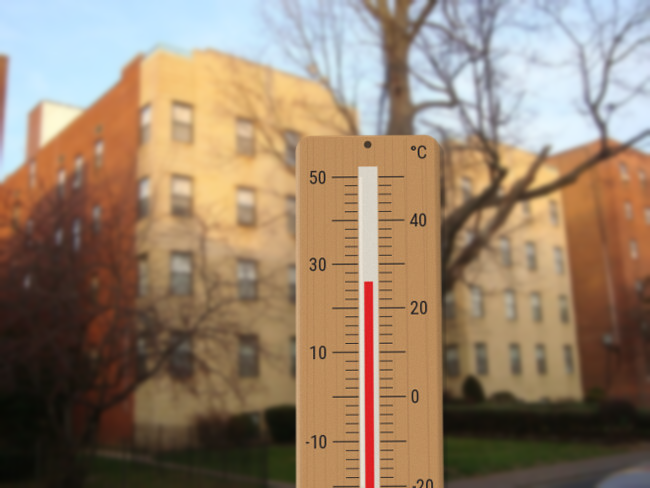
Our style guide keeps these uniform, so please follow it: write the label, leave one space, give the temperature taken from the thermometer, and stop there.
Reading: 26 °C
